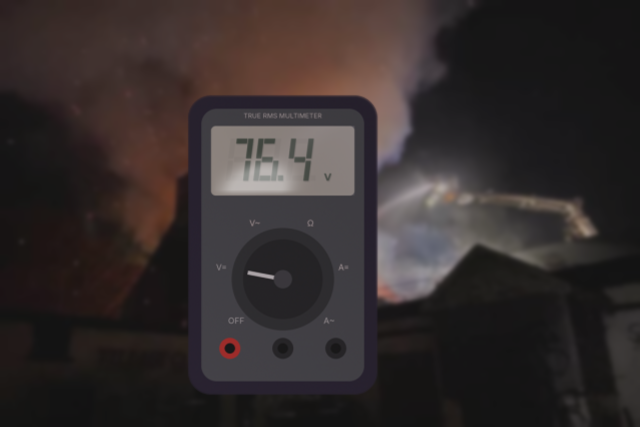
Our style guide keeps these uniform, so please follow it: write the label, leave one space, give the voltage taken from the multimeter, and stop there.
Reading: 76.4 V
